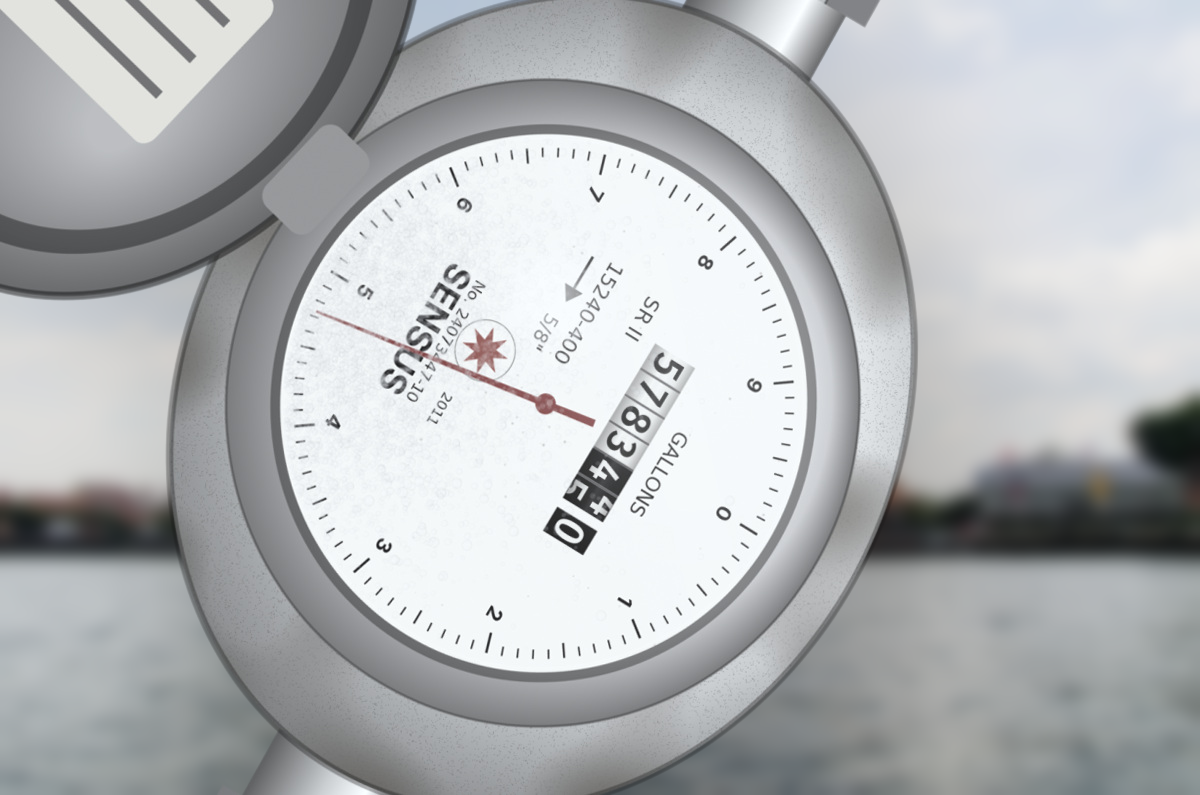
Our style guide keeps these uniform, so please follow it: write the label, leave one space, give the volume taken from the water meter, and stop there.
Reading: 5783444.7 gal
